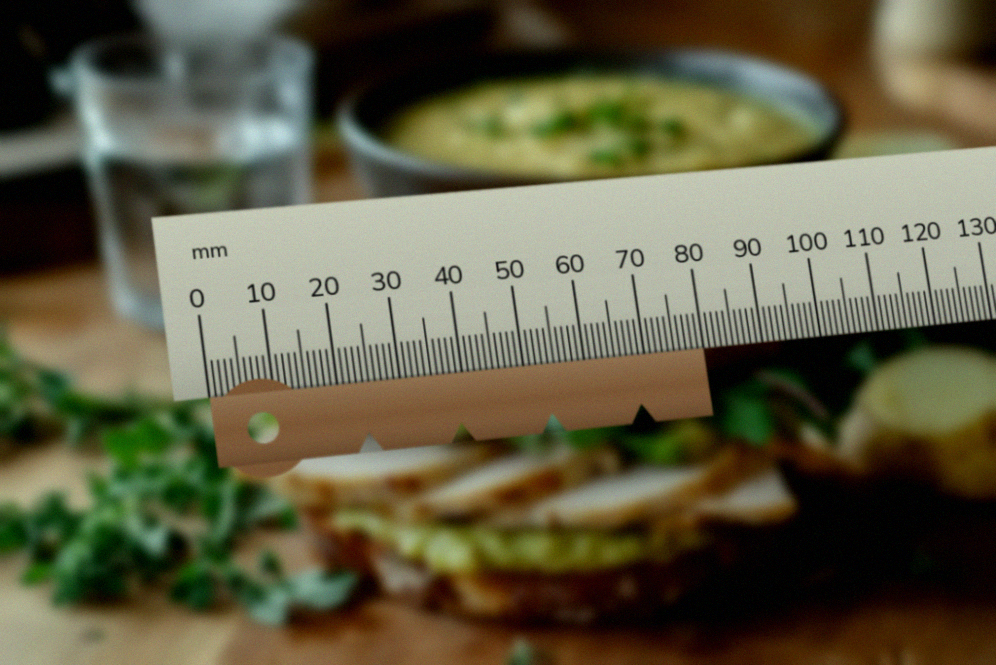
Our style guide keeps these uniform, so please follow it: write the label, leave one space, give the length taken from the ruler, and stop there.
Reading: 80 mm
